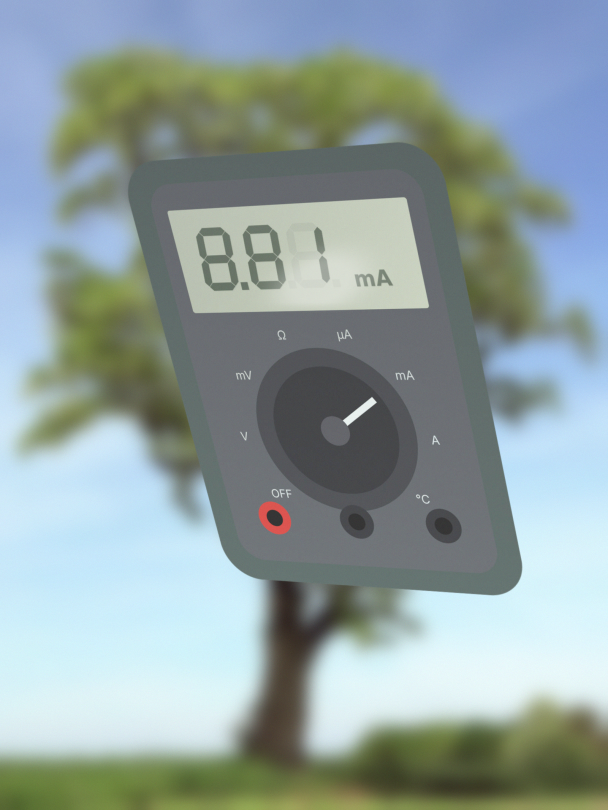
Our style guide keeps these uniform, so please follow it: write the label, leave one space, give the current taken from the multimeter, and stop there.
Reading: 8.81 mA
